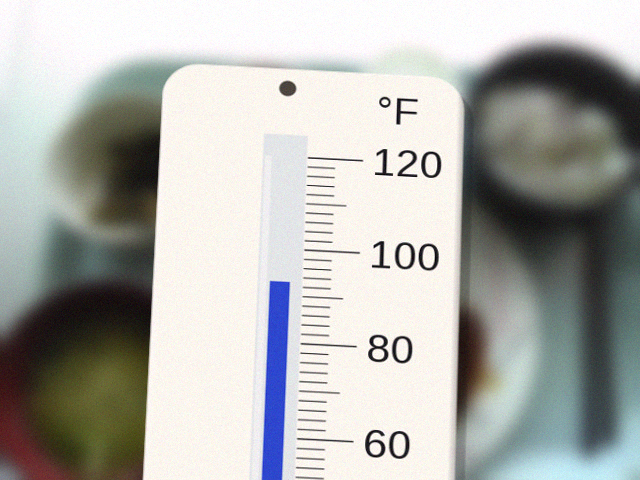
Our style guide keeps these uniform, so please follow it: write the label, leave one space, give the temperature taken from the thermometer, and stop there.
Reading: 93 °F
